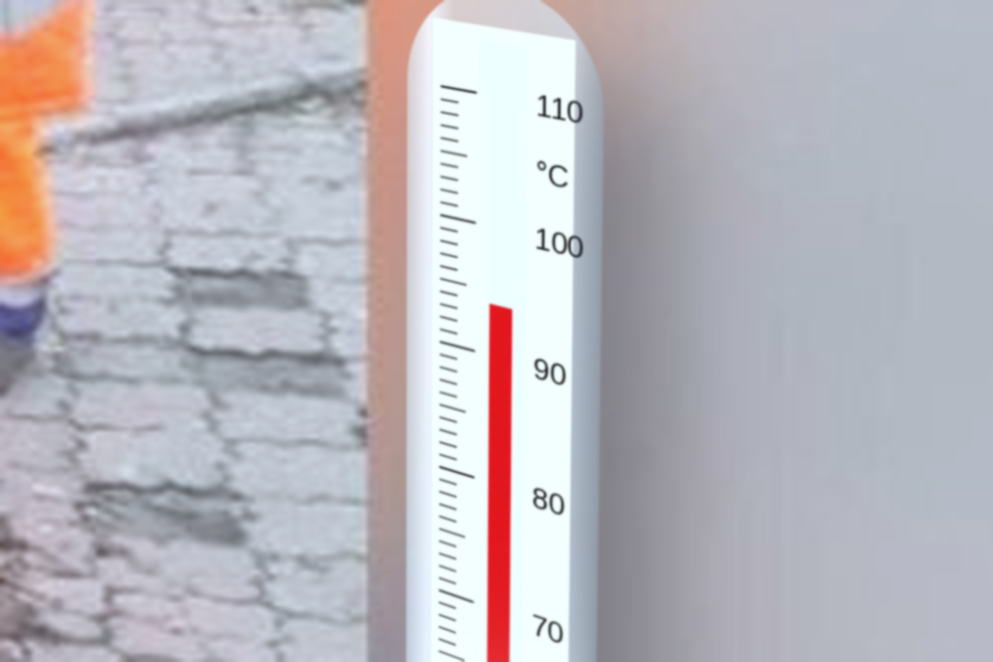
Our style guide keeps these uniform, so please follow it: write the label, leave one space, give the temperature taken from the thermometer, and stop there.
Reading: 94 °C
